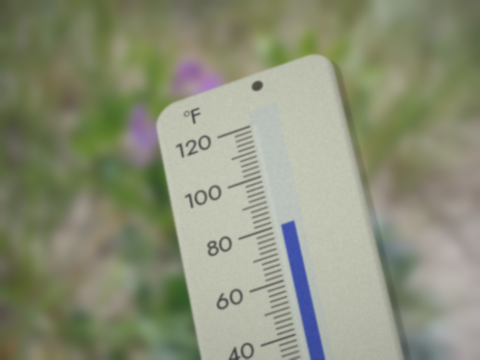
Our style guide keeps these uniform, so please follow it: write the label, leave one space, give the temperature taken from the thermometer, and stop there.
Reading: 80 °F
